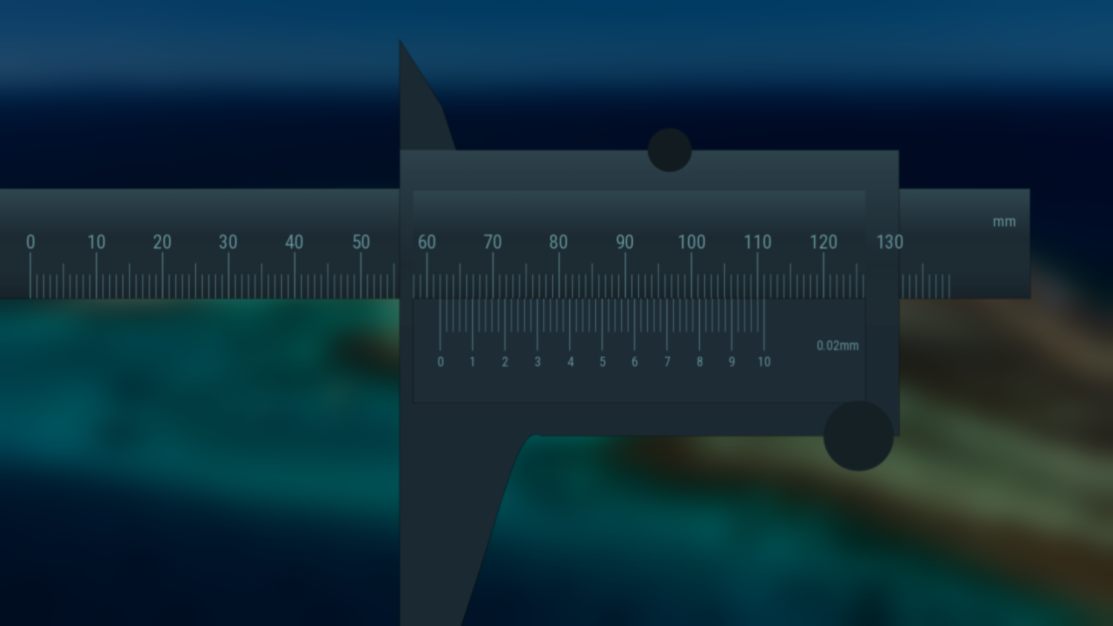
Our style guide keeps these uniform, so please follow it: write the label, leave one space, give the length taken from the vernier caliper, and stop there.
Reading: 62.0 mm
